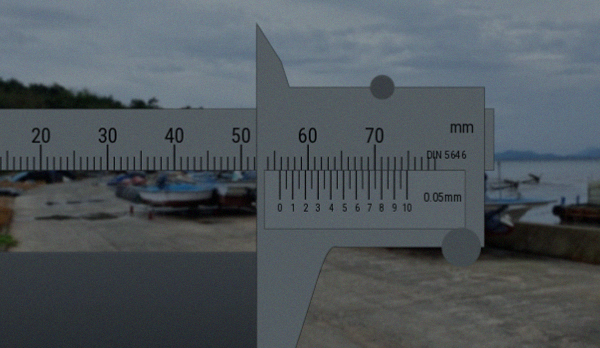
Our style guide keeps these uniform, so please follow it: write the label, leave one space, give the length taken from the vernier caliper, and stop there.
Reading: 55.8 mm
